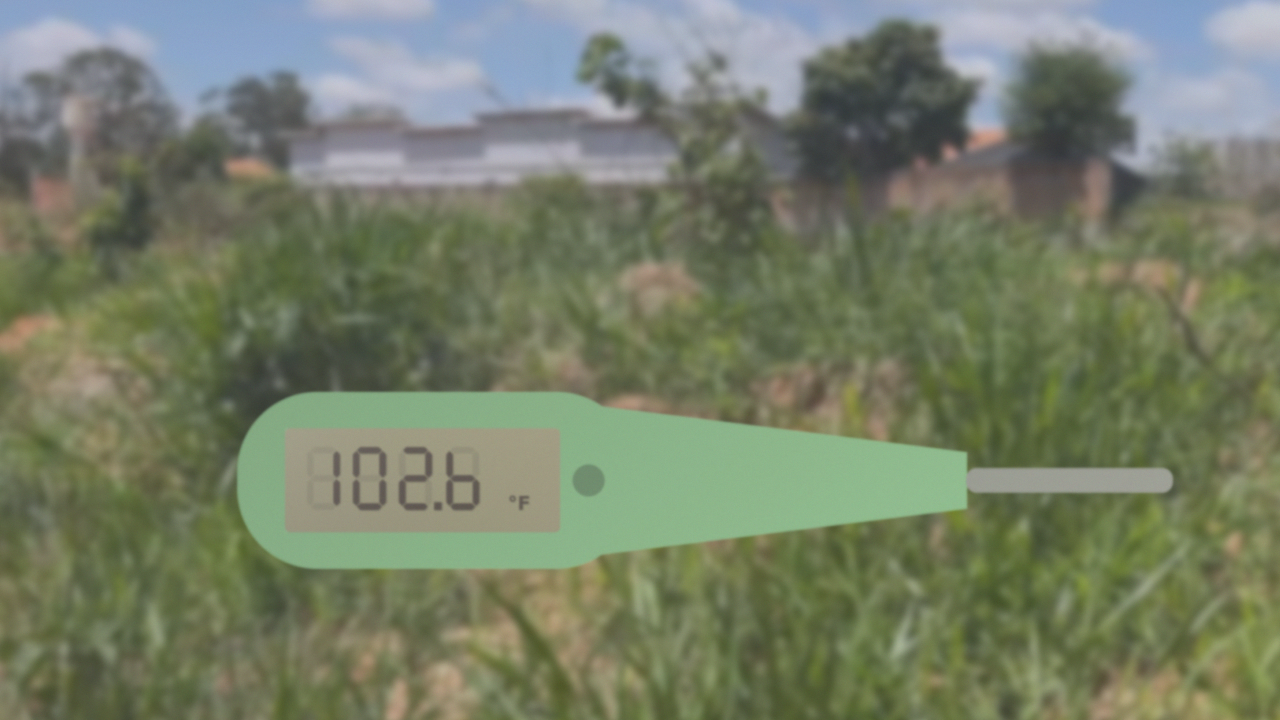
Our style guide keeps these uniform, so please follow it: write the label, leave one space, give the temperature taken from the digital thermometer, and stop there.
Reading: 102.6 °F
